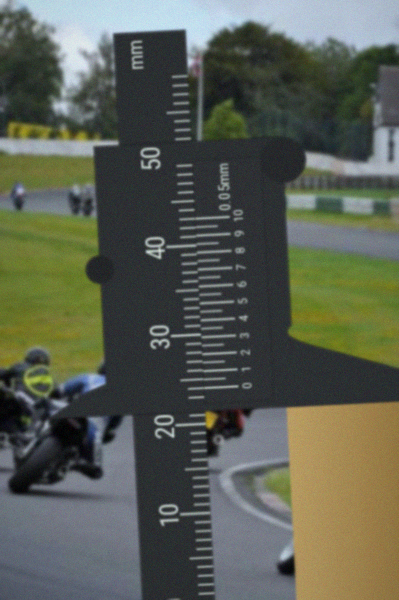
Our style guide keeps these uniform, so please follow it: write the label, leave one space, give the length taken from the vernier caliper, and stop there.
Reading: 24.0 mm
